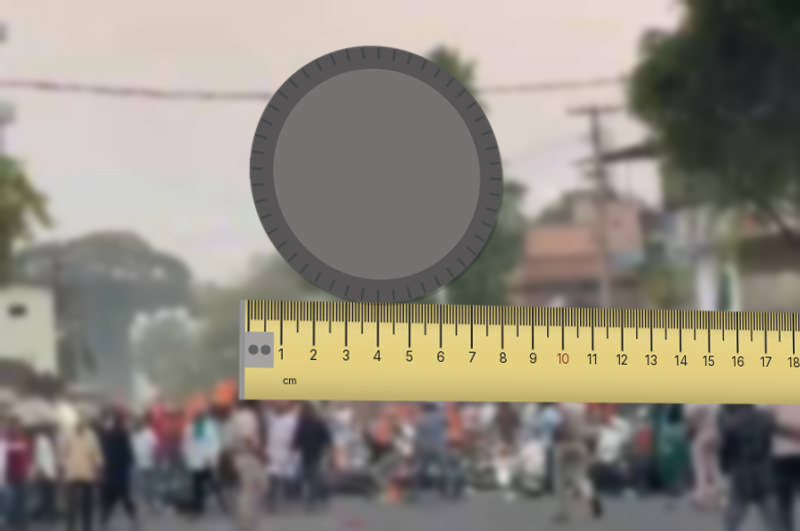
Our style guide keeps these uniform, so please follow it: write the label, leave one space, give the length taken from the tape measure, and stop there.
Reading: 8 cm
